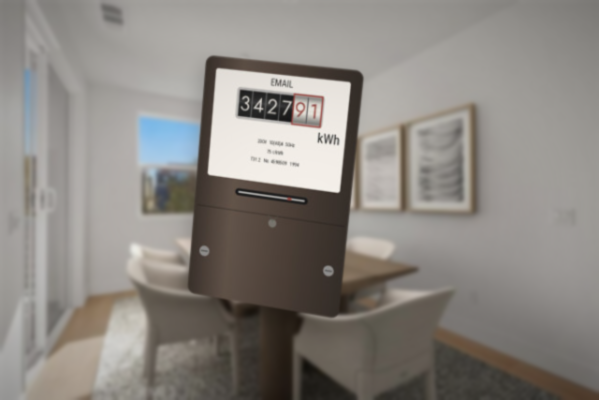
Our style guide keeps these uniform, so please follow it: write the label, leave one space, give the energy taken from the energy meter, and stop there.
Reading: 3427.91 kWh
